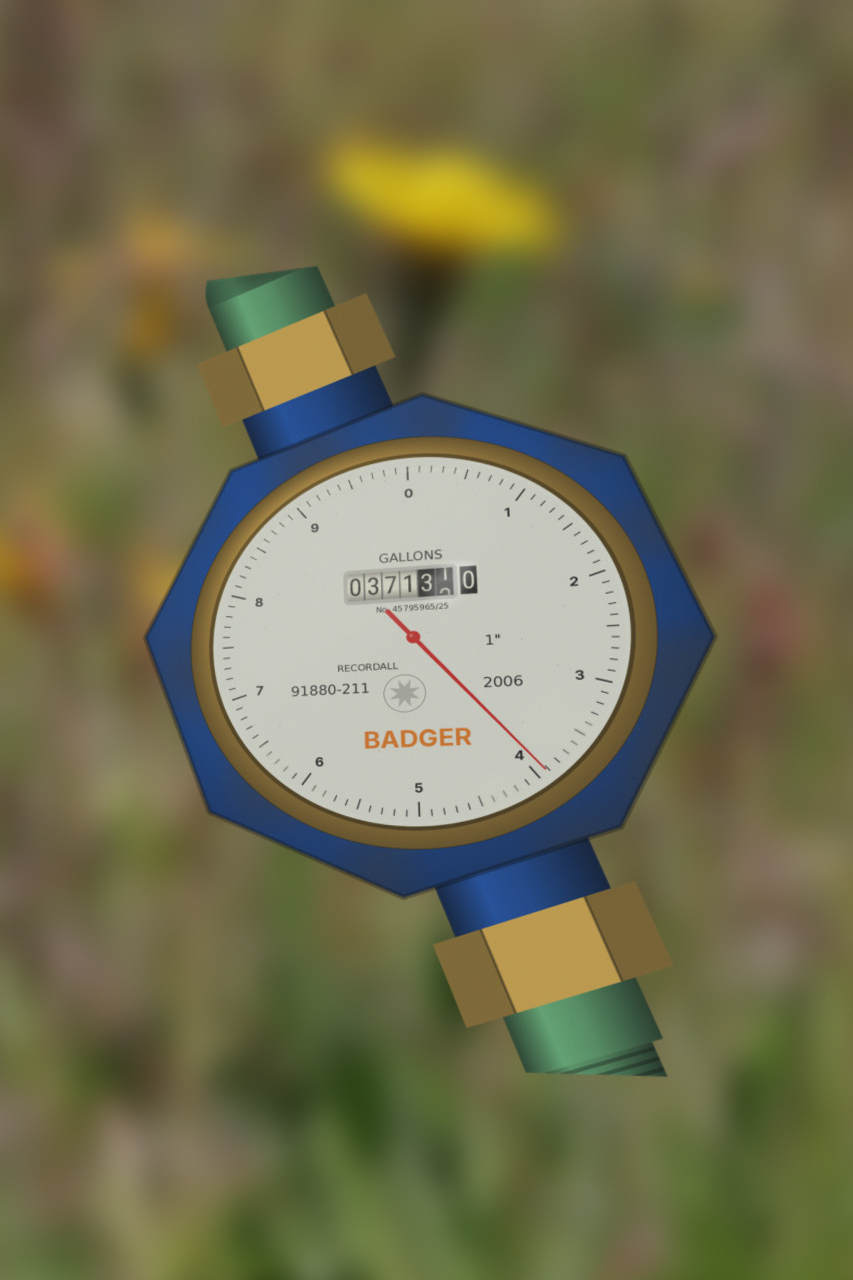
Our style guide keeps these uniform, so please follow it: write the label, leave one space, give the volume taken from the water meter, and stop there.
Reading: 371313.9 gal
